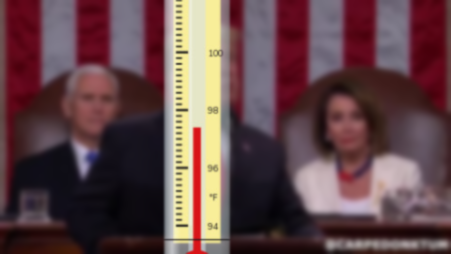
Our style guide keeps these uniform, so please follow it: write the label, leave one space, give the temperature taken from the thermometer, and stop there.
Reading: 97.4 °F
